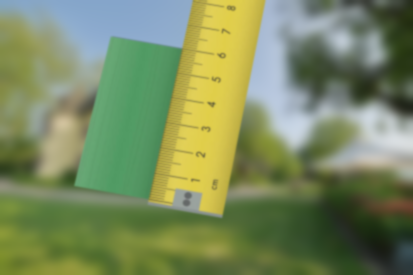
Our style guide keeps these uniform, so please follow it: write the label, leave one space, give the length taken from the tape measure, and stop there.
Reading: 6 cm
